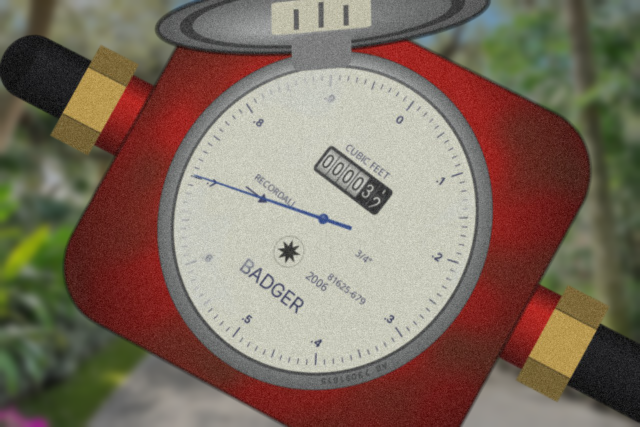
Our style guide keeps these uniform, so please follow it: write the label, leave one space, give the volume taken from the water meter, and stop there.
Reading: 31.70 ft³
